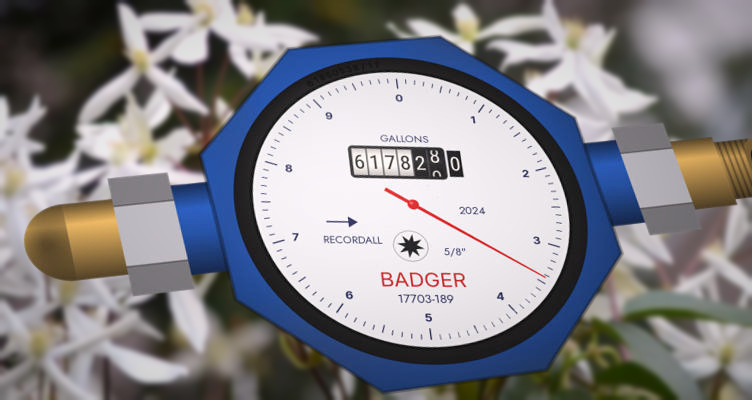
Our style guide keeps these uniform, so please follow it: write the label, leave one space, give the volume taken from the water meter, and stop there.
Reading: 6178283.4 gal
